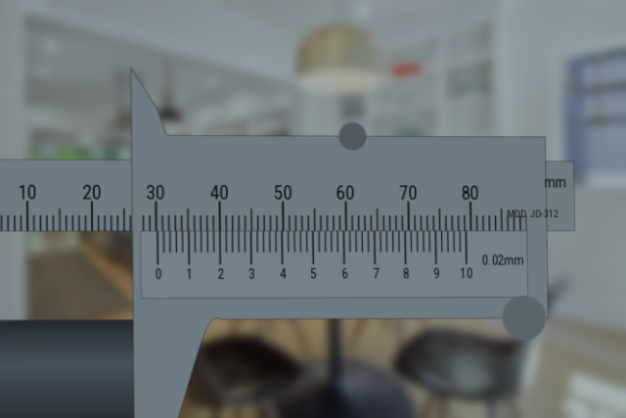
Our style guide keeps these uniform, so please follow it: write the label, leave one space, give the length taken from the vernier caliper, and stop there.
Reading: 30.2 mm
